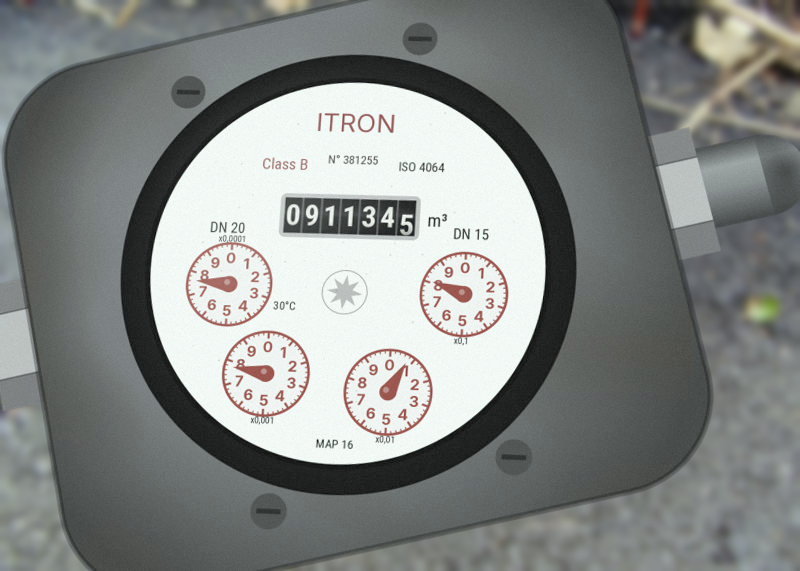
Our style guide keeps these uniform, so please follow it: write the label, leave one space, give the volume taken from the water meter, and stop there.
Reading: 911344.8077 m³
